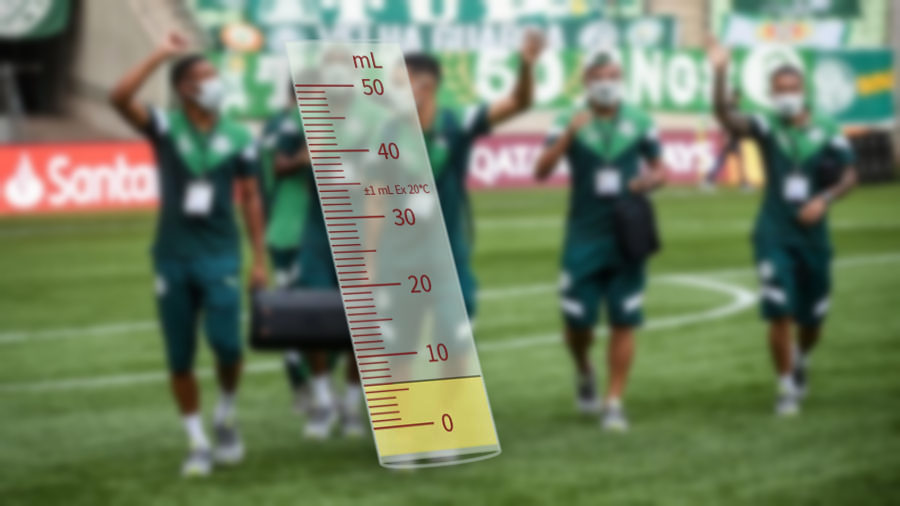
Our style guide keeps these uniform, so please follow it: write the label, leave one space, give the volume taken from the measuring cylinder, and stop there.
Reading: 6 mL
